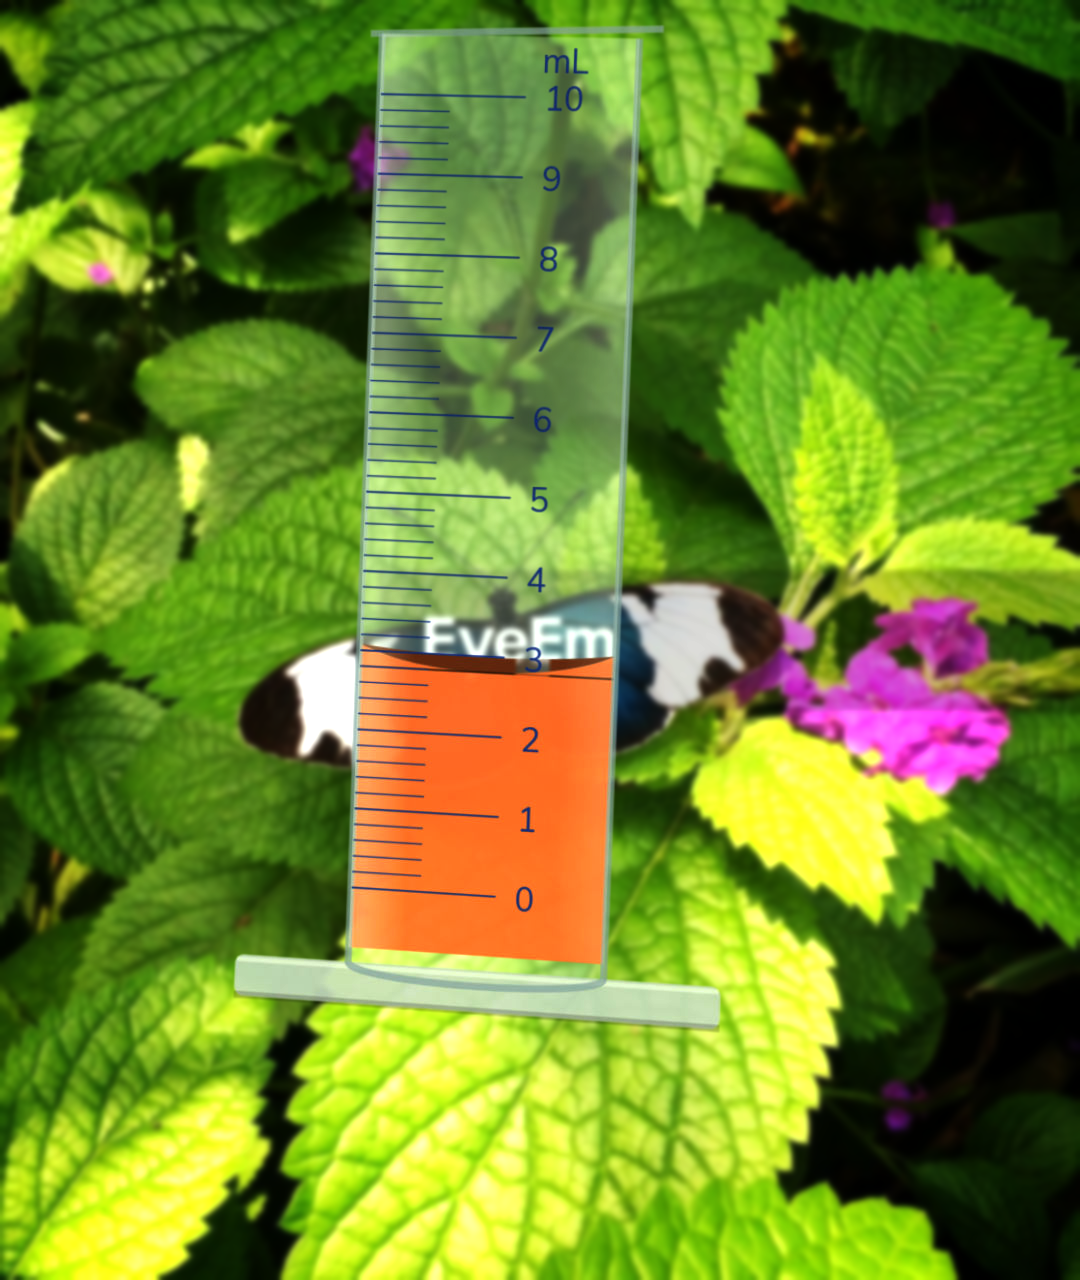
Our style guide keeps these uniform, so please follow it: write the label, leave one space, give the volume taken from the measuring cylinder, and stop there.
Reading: 2.8 mL
